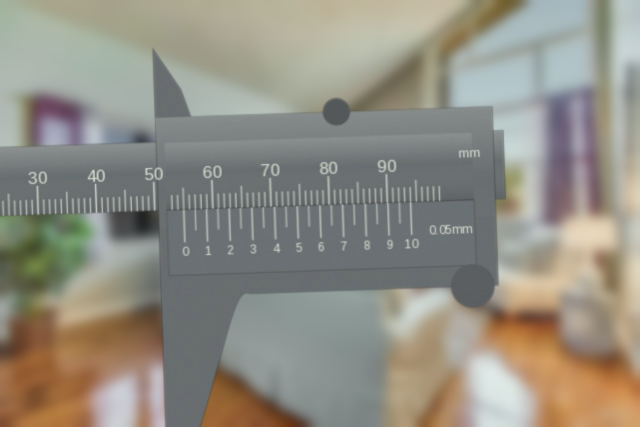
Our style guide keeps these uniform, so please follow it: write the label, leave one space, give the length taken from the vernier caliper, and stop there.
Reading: 55.0 mm
